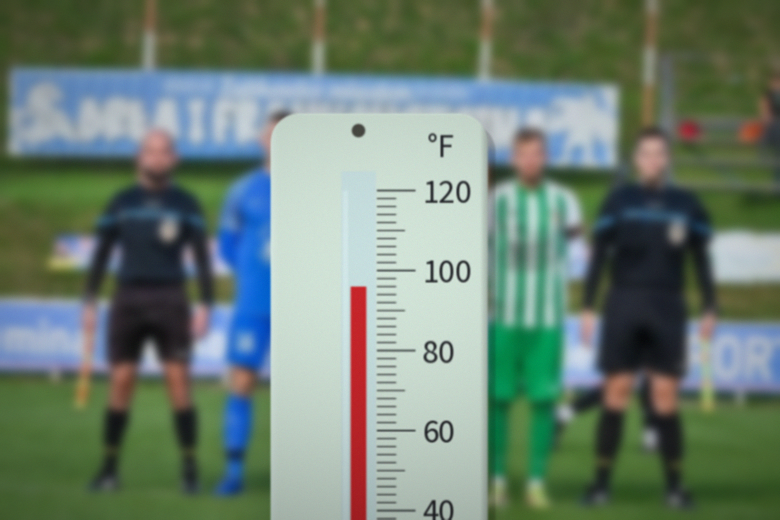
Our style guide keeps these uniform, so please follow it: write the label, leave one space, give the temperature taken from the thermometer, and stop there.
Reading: 96 °F
